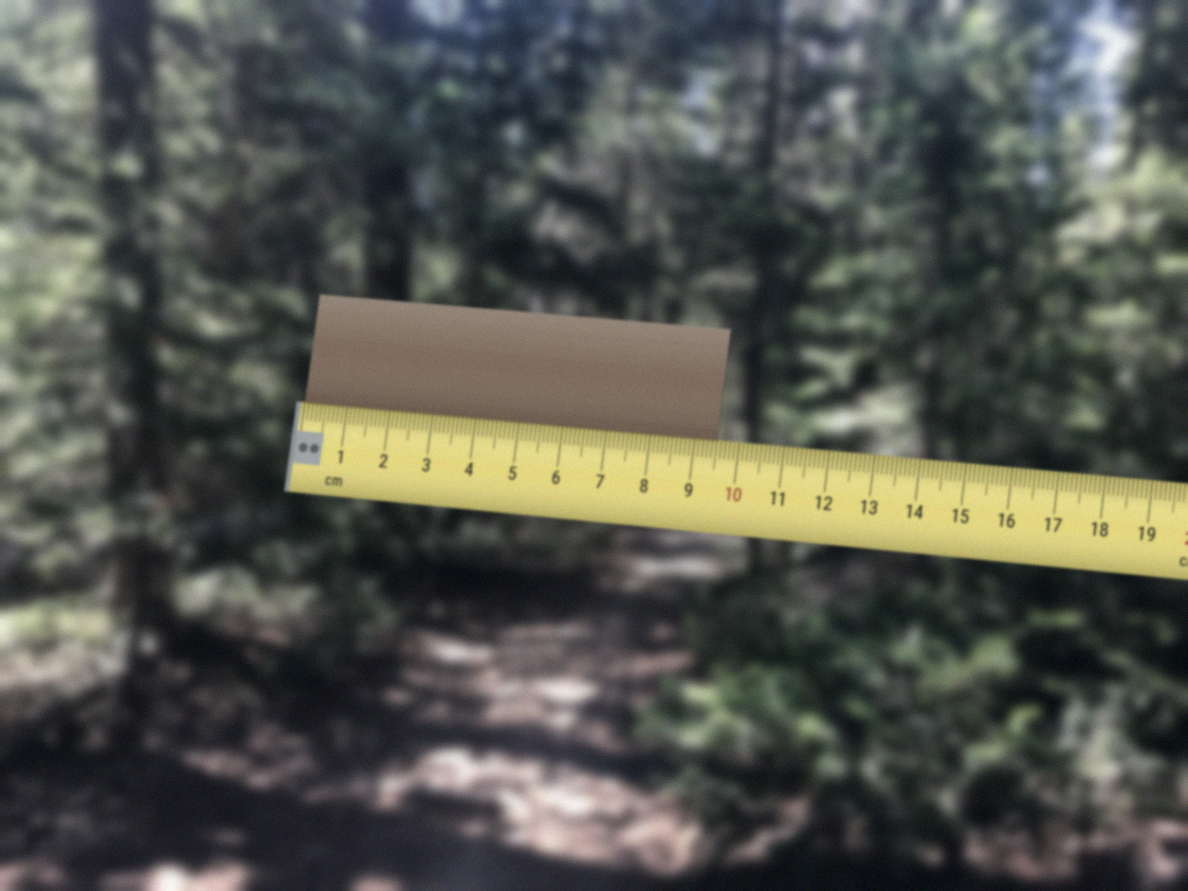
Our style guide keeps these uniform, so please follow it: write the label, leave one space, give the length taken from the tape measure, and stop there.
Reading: 9.5 cm
